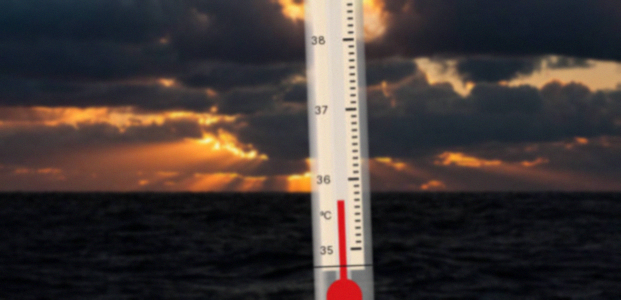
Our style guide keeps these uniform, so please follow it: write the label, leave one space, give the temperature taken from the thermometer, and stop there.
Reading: 35.7 °C
